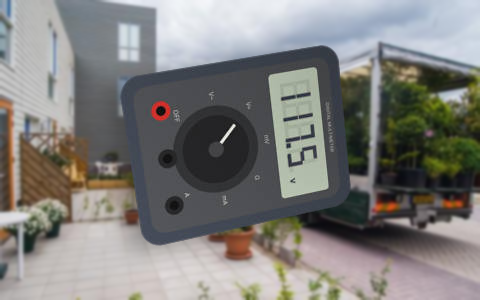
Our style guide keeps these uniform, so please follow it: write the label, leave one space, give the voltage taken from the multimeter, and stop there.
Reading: 117.5 V
